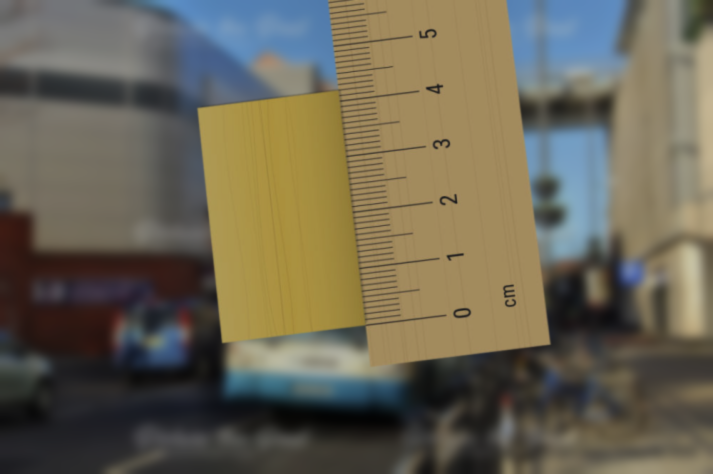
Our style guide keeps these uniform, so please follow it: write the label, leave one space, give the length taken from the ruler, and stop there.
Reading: 4.2 cm
